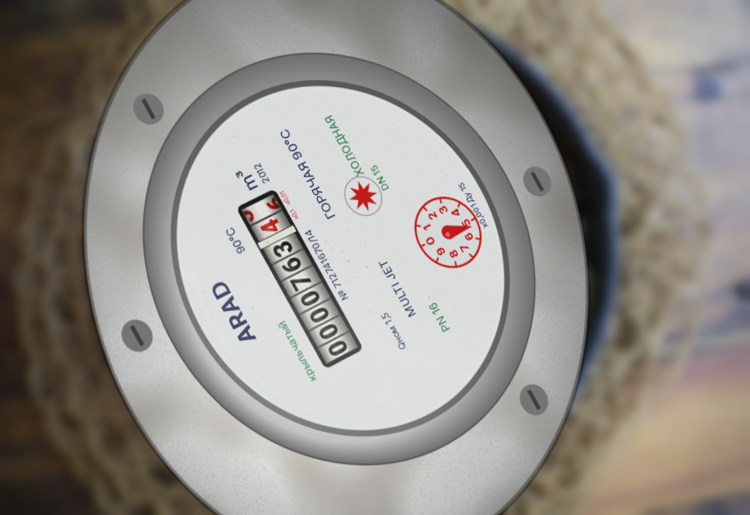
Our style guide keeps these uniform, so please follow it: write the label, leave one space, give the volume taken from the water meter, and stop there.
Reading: 763.455 m³
